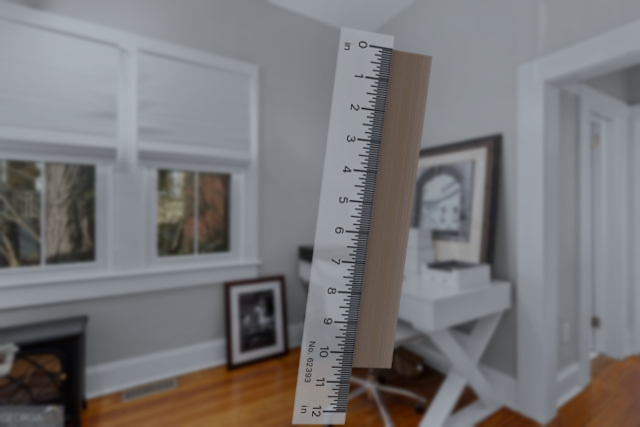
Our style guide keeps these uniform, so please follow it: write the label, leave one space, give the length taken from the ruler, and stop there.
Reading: 10.5 in
